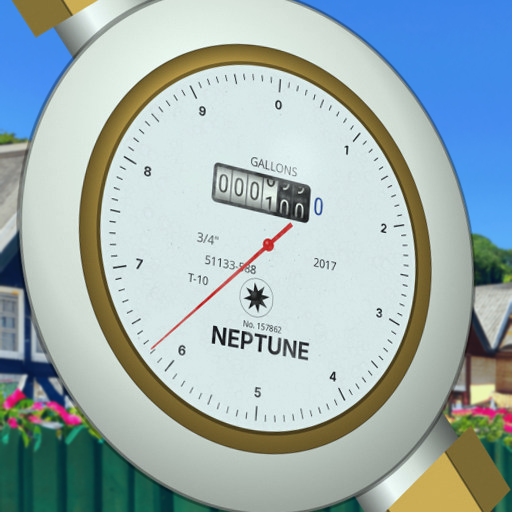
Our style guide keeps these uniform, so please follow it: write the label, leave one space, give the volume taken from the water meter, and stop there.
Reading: 996.2 gal
